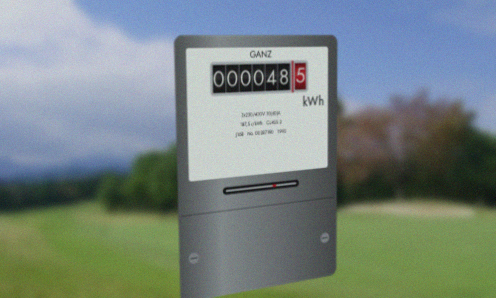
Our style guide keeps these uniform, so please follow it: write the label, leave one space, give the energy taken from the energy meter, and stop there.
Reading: 48.5 kWh
